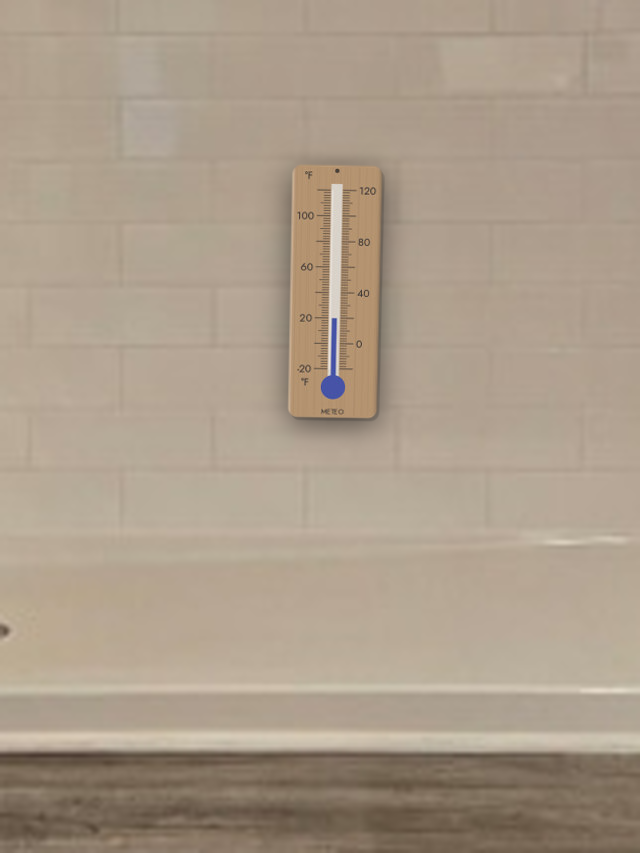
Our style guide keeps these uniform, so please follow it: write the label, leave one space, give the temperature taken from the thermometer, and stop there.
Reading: 20 °F
